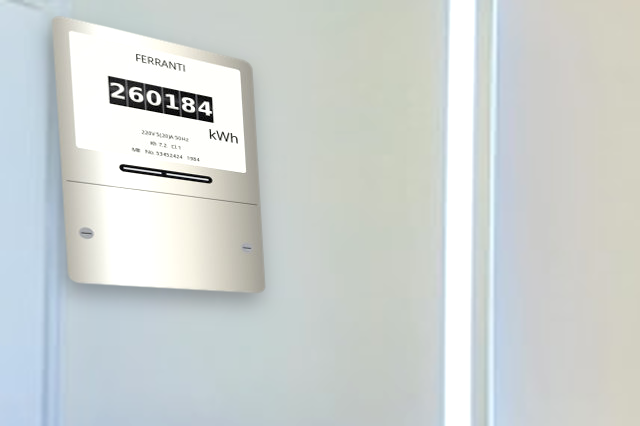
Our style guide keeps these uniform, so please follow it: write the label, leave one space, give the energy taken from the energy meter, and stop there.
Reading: 260184 kWh
